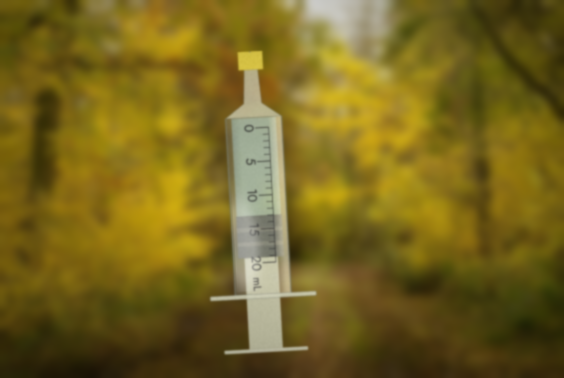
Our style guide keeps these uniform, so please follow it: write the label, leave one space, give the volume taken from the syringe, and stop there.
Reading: 13 mL
